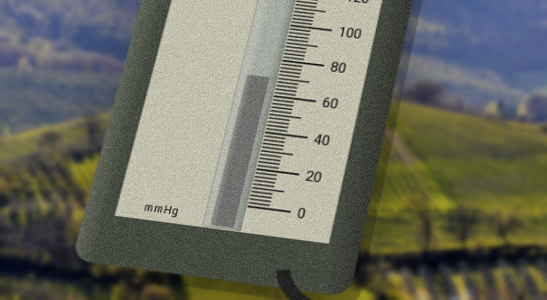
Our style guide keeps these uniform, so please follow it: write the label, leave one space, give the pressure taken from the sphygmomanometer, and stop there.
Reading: 70 mmHg
